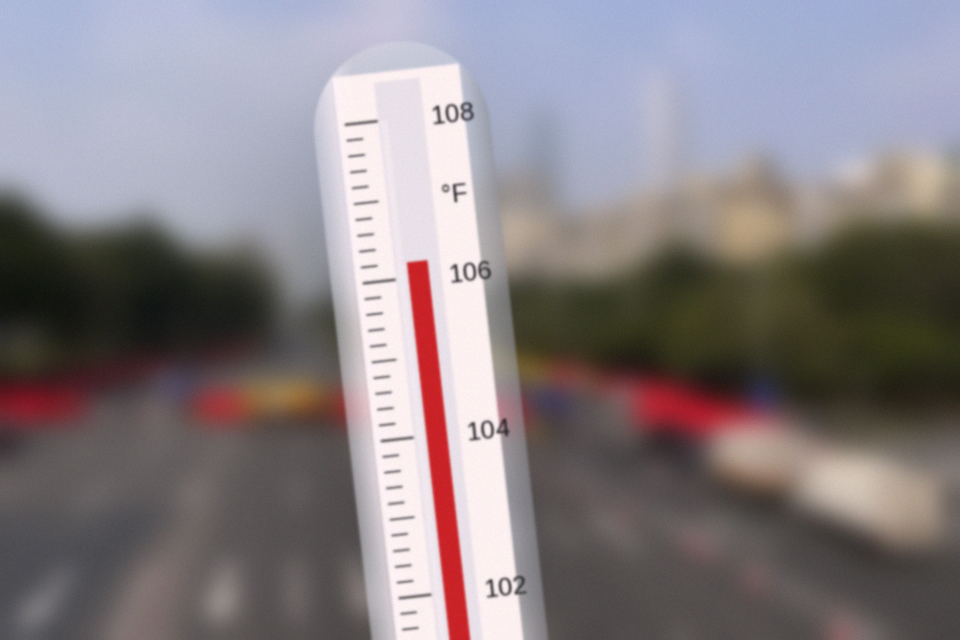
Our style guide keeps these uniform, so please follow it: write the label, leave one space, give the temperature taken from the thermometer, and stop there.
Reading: 106.2 °F
